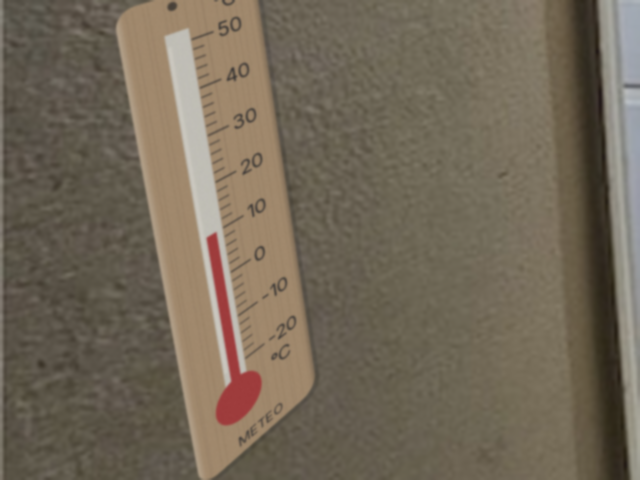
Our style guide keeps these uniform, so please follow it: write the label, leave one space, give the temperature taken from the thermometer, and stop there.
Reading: 10 °C
